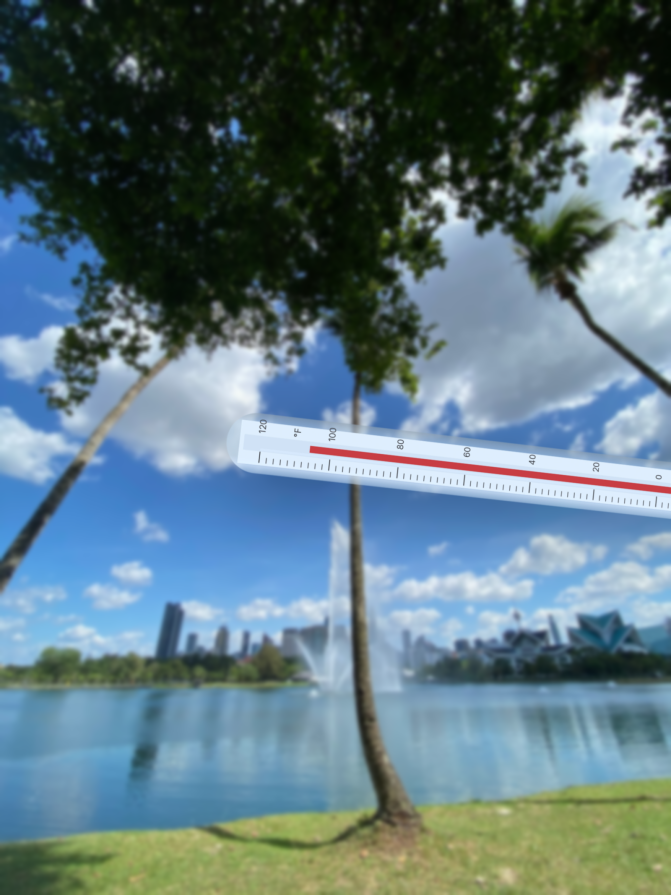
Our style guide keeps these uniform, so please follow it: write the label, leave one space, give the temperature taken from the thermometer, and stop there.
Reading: 106 °F
